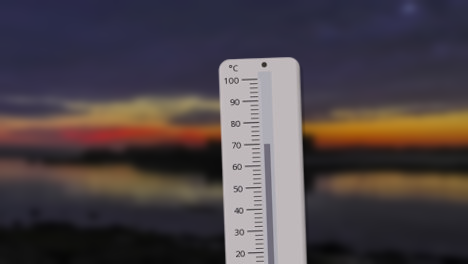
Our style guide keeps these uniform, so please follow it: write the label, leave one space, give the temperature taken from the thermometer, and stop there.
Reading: 70 °C
